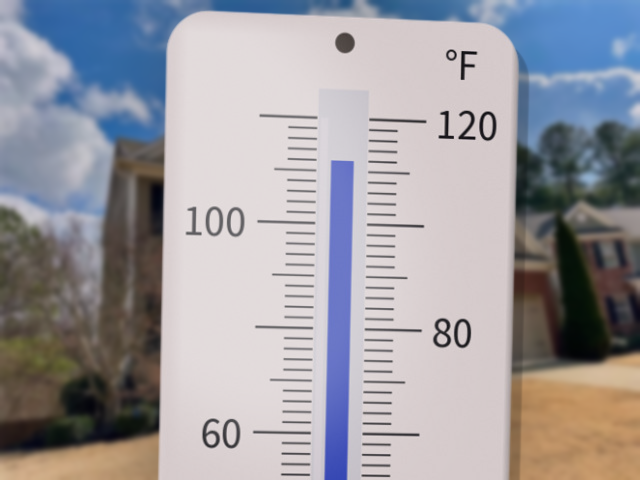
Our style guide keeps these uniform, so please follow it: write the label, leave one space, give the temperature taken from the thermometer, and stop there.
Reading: 112 °F
